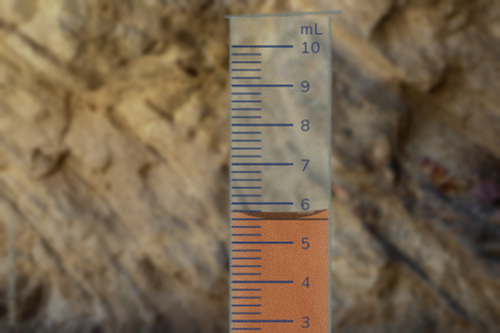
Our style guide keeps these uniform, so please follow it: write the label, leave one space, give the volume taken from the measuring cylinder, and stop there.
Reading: 5.6 mL
